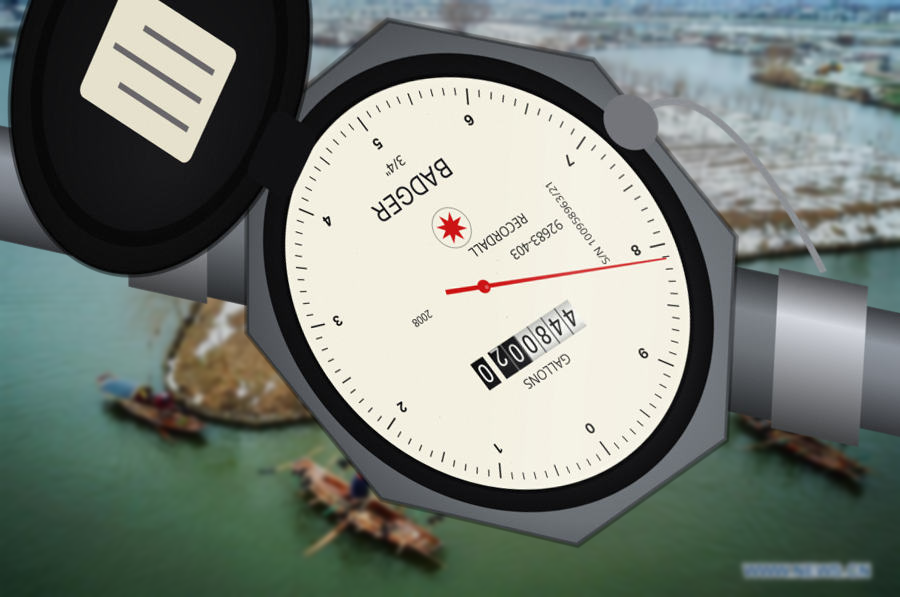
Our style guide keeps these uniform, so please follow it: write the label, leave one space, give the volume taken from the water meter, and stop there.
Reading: 4480018.1 gal
